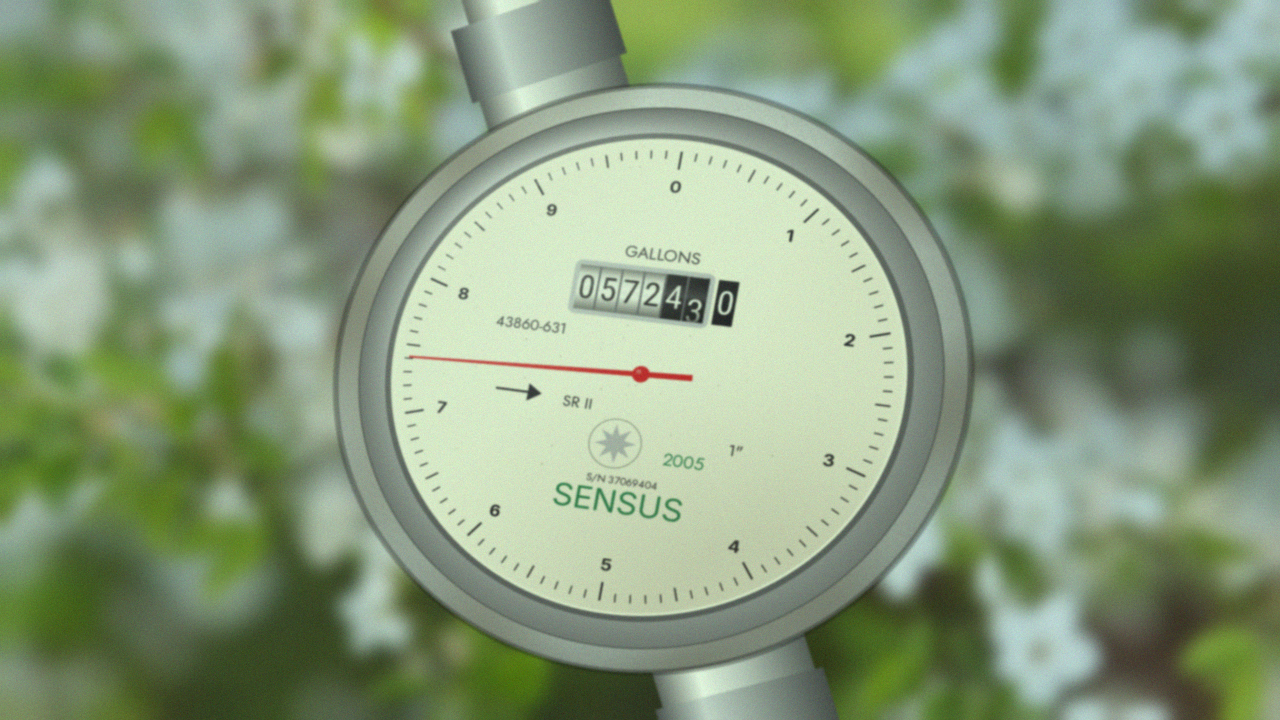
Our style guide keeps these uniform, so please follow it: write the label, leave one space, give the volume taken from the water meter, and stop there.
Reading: 572427.4 gal
